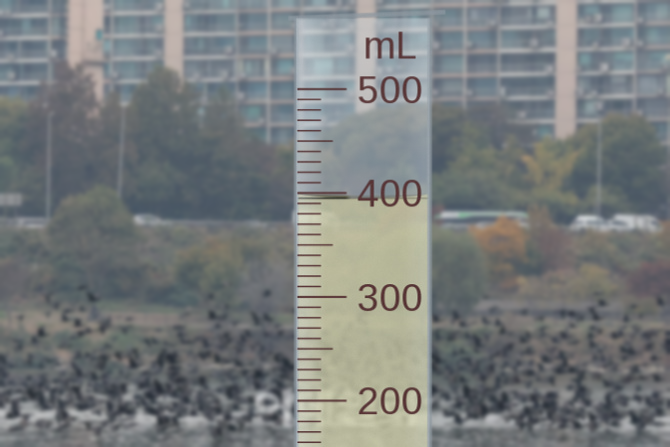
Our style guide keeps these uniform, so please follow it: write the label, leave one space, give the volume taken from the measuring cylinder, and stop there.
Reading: 395 mL
